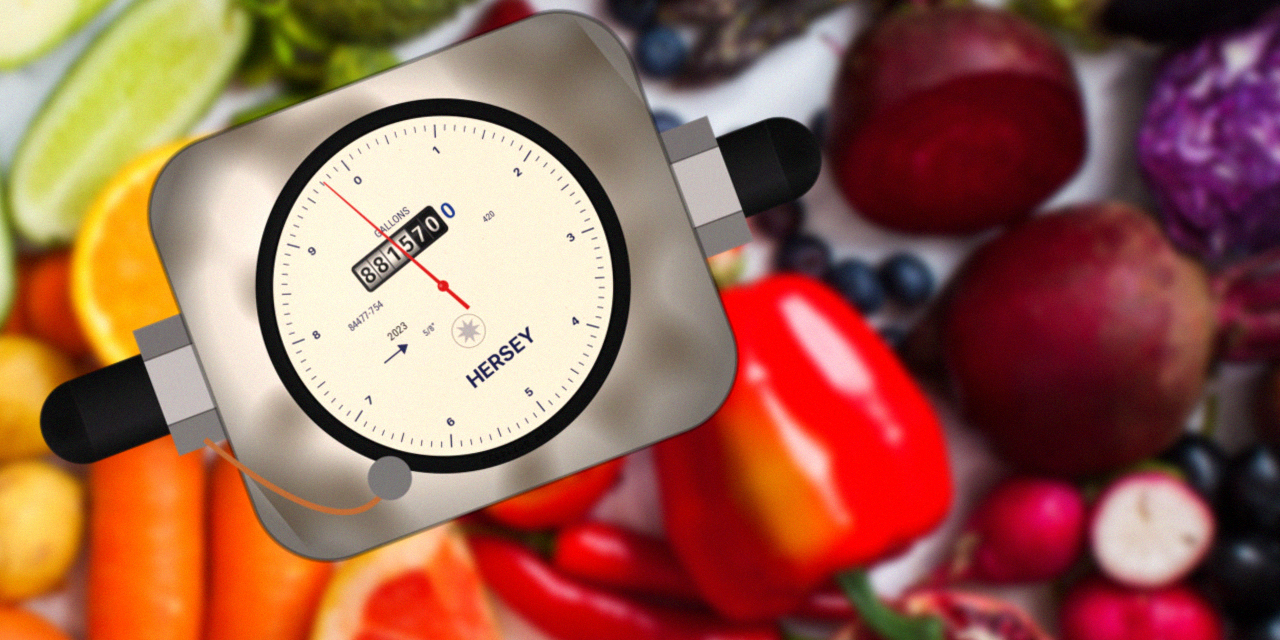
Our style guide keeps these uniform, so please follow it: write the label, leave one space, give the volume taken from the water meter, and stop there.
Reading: 8815699.7 gal
